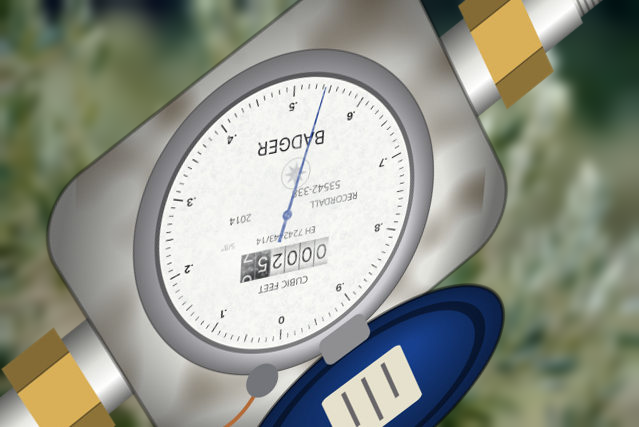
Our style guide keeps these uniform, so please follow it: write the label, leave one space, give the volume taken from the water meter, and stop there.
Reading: 256.54 ft³
